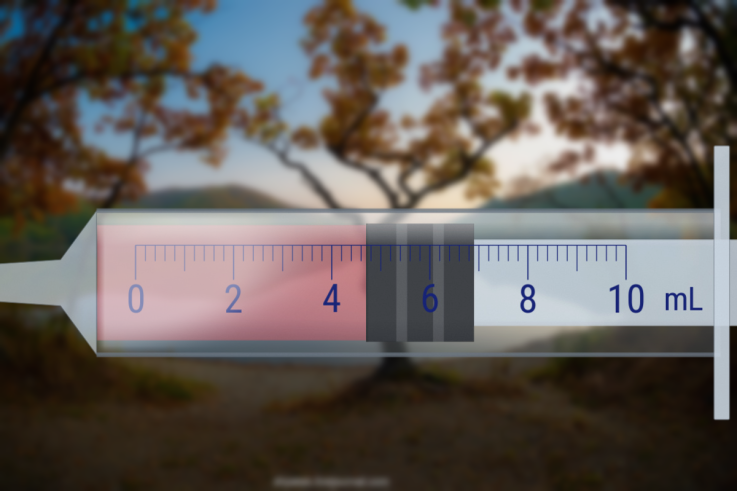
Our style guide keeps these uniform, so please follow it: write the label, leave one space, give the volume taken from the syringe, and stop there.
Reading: 4.7 mL
